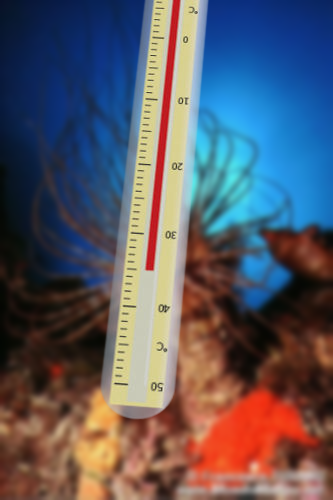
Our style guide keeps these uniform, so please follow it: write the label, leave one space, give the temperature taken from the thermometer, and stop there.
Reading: 35 °C
